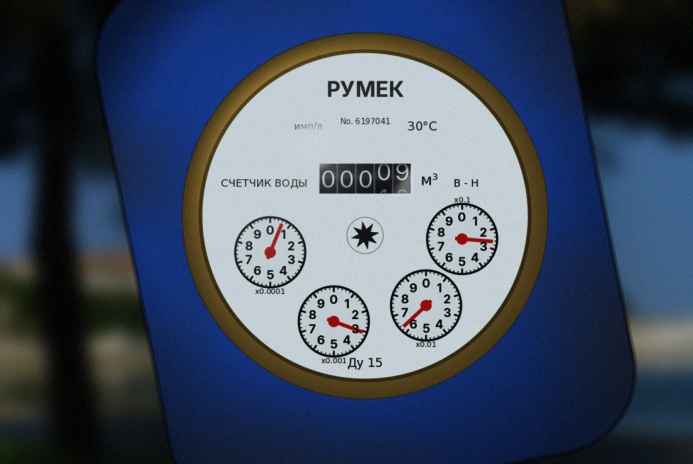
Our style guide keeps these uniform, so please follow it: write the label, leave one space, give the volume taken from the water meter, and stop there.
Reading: 9.2630 m³
